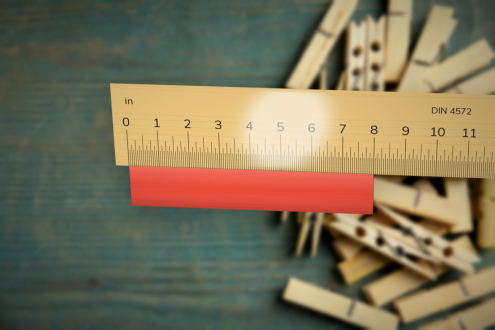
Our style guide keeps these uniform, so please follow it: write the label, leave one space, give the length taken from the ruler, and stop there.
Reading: 8 in
